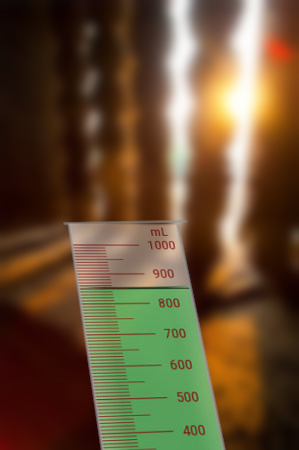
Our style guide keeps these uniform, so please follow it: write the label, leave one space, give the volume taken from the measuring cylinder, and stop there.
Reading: 850 mL
